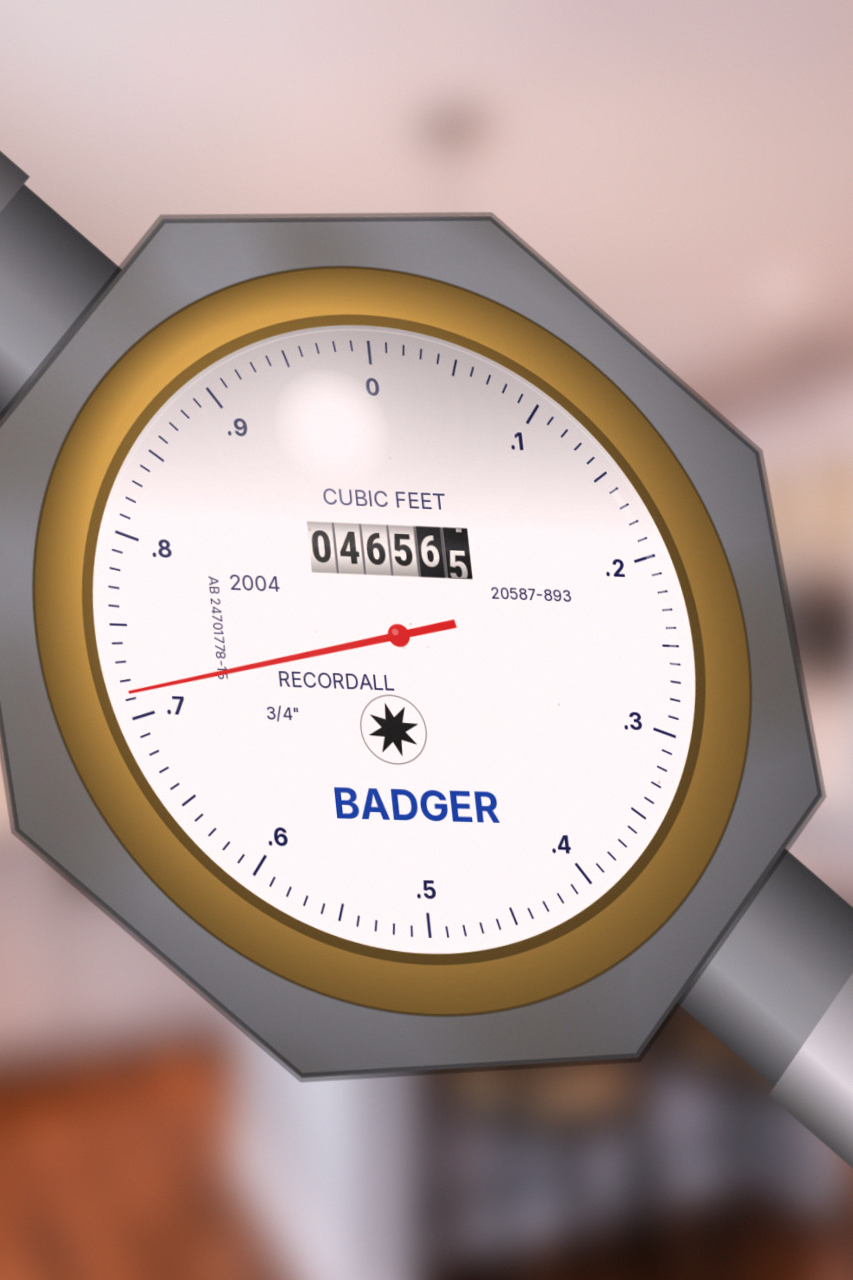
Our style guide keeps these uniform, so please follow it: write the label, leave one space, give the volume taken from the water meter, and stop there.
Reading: 46564.71 ft³
